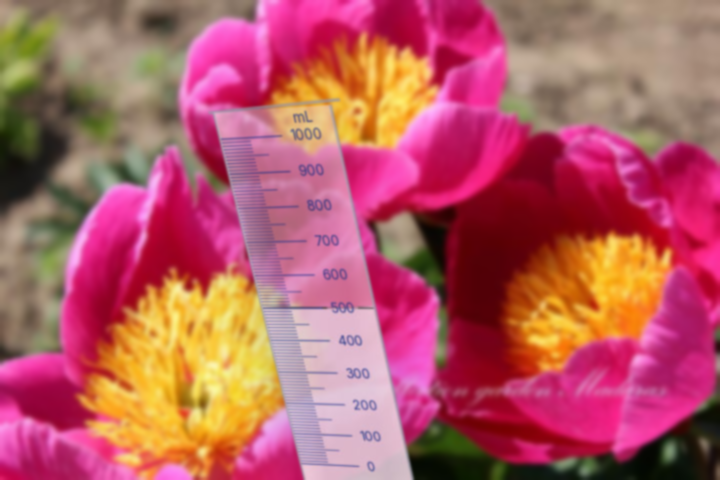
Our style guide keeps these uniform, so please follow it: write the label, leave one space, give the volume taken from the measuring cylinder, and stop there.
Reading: 500 mL
